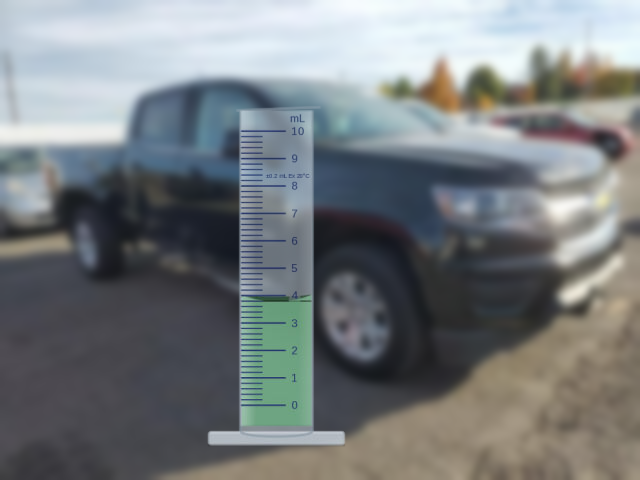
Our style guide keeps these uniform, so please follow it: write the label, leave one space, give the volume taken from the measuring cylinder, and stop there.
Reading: 3.8 mL
